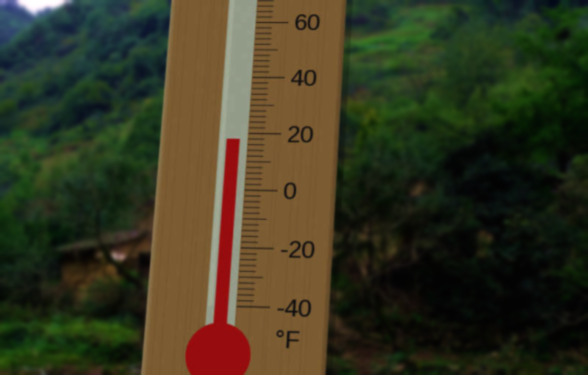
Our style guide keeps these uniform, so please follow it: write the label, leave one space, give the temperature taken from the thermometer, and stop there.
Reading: 18 °F
